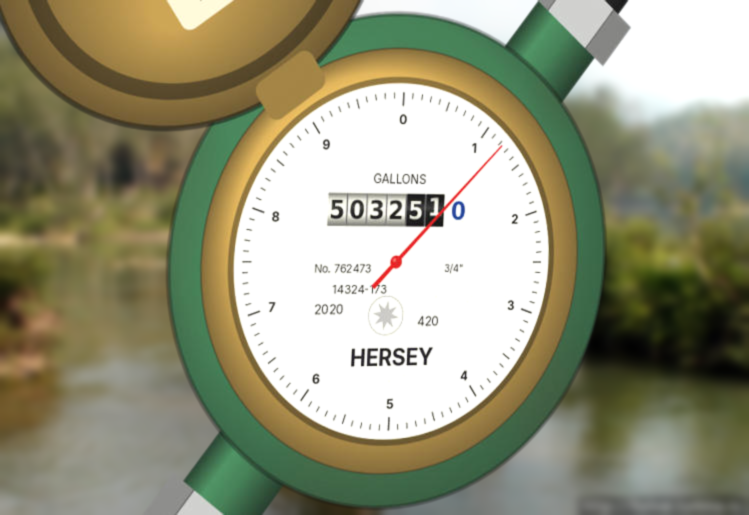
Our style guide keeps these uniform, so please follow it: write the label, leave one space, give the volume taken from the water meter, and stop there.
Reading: 5032511.2 gal
